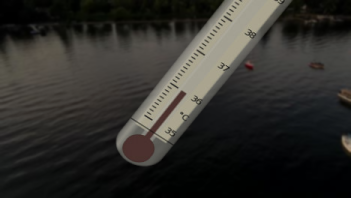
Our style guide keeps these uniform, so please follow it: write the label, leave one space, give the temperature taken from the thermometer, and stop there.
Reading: 36 °C
